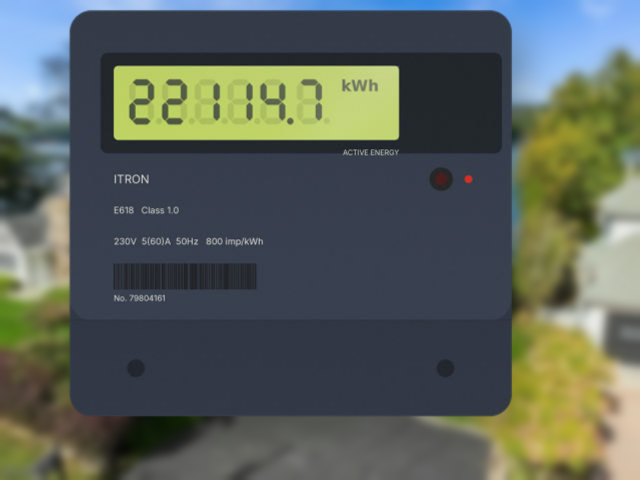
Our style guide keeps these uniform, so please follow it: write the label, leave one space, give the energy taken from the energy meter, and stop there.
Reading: 22114.7 kWh
